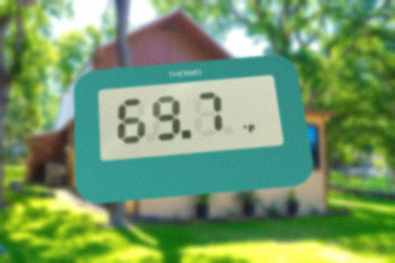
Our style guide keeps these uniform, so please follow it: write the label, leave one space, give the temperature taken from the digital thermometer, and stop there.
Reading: 69.7 °F
